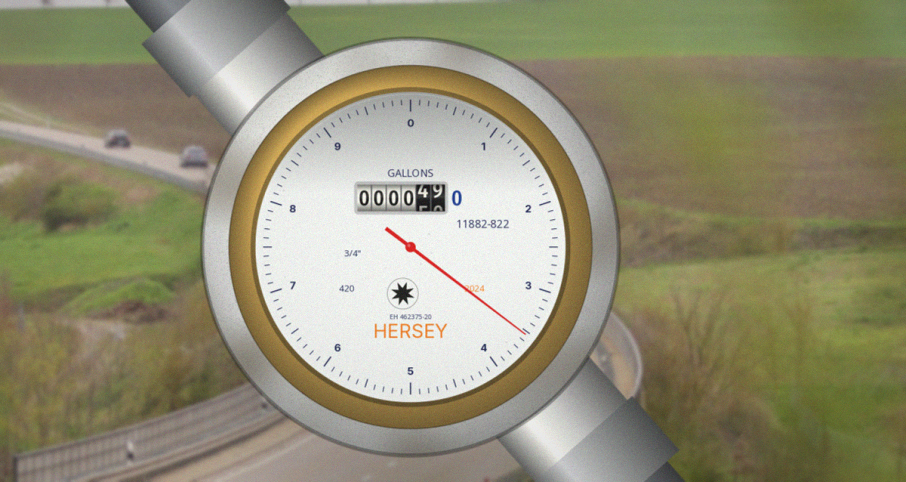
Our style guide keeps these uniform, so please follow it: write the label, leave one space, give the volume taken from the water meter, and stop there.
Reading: 493.5 gal
